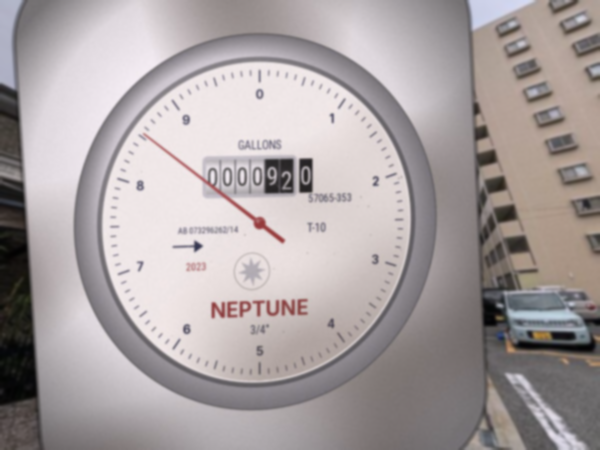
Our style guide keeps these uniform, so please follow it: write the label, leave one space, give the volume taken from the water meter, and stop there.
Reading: 918.5 gal
